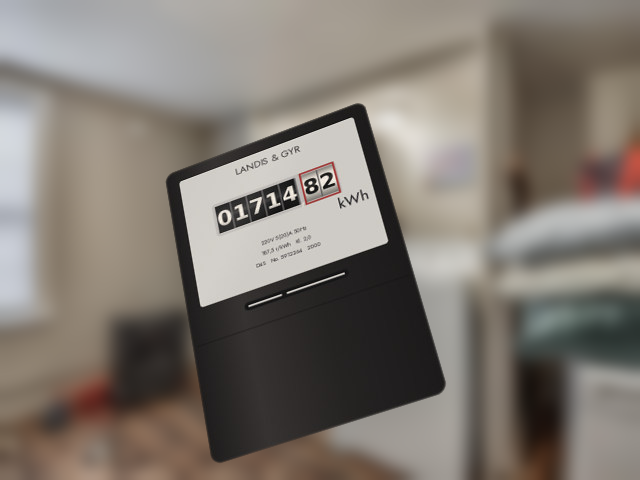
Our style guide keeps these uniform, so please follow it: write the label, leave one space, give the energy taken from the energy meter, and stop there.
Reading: 1714.82 kWh
